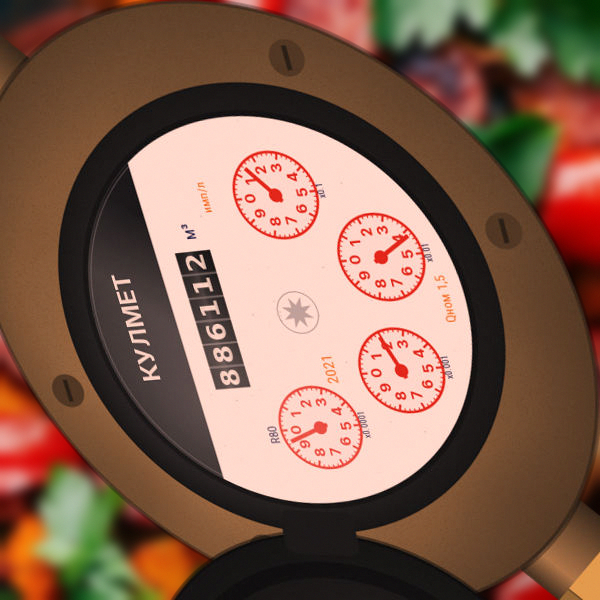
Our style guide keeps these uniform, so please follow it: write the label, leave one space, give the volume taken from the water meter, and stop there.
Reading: 886112.1419 m³
